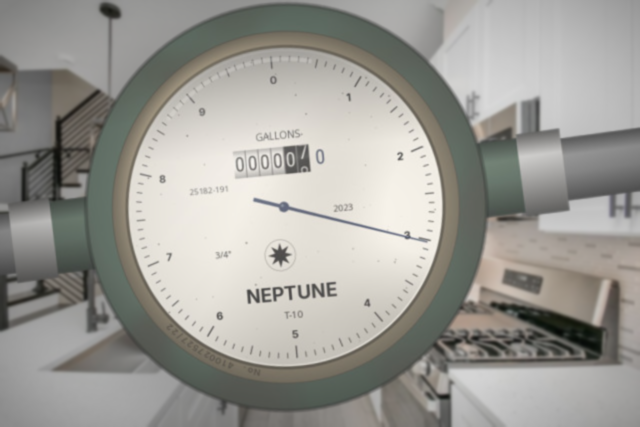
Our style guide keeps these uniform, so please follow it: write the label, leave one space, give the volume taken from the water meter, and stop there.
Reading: 73.0 gal
